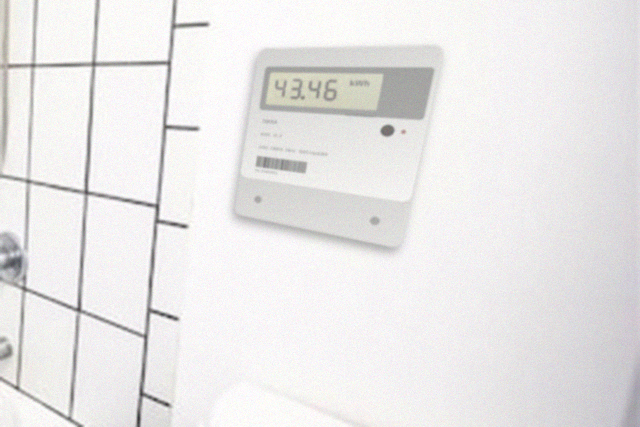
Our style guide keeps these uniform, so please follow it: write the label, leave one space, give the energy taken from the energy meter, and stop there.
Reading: 43.46 kWh
